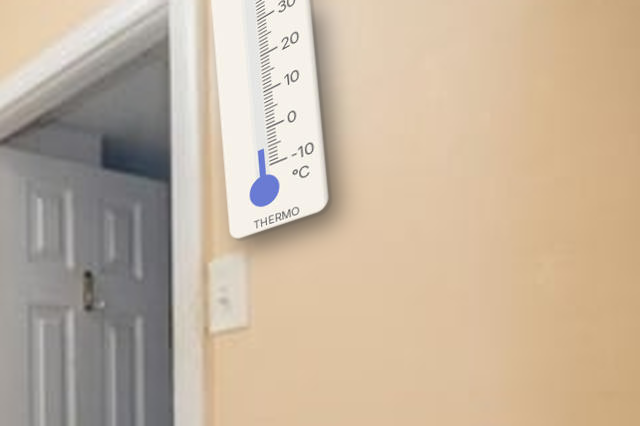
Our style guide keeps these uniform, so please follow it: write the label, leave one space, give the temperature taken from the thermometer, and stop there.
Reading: -5 °C
